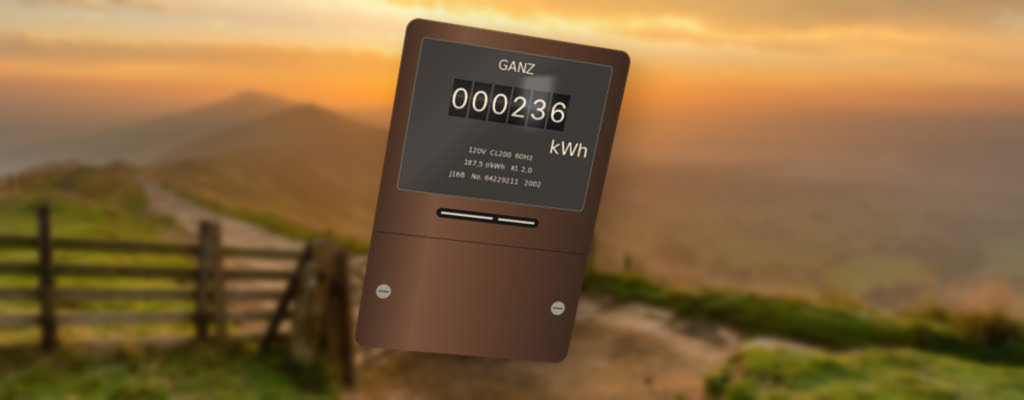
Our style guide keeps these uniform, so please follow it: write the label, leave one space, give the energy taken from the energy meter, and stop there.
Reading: 236 kWh
